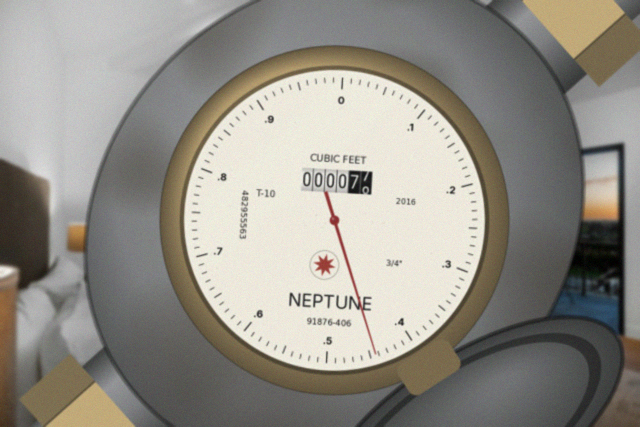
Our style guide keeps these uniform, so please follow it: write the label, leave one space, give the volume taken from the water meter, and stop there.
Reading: 77.44 ft³
